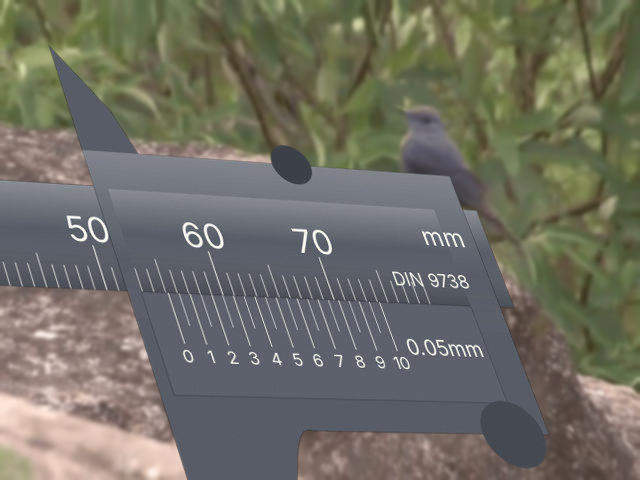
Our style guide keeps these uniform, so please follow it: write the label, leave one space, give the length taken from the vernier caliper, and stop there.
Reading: 55.2 mm
